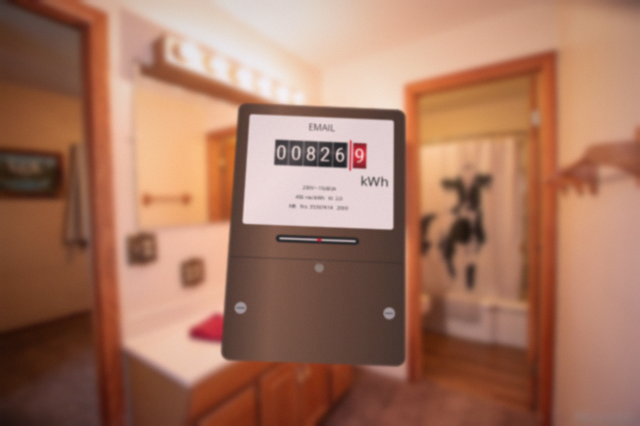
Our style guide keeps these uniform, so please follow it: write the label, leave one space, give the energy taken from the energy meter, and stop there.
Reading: 826.9 kWh
